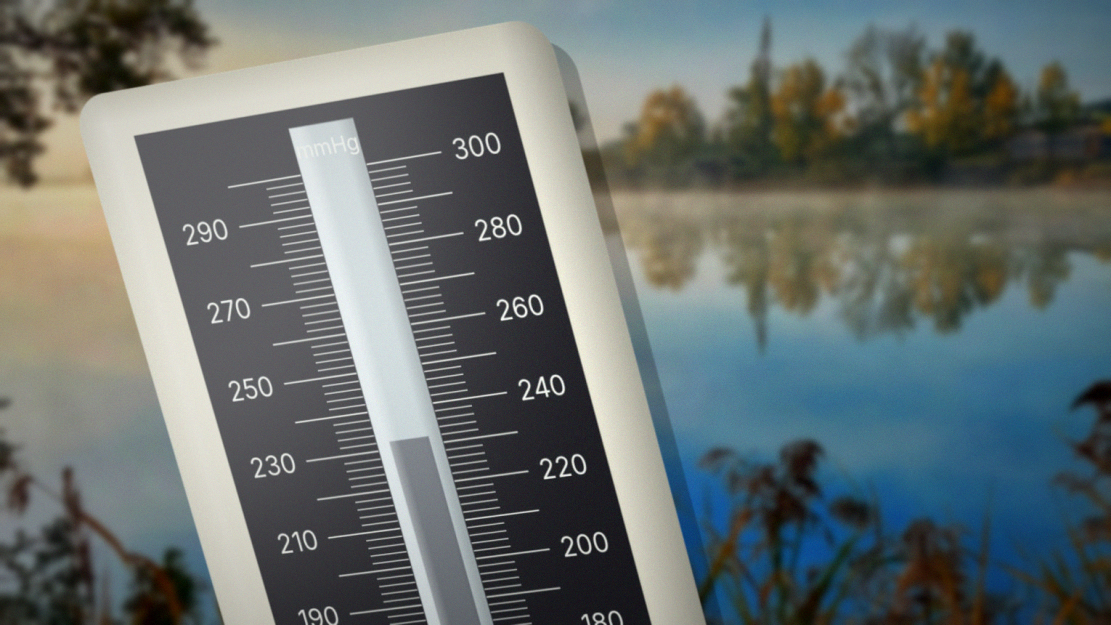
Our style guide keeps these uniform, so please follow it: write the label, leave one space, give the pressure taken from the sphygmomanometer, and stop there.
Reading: 232 mmHg
